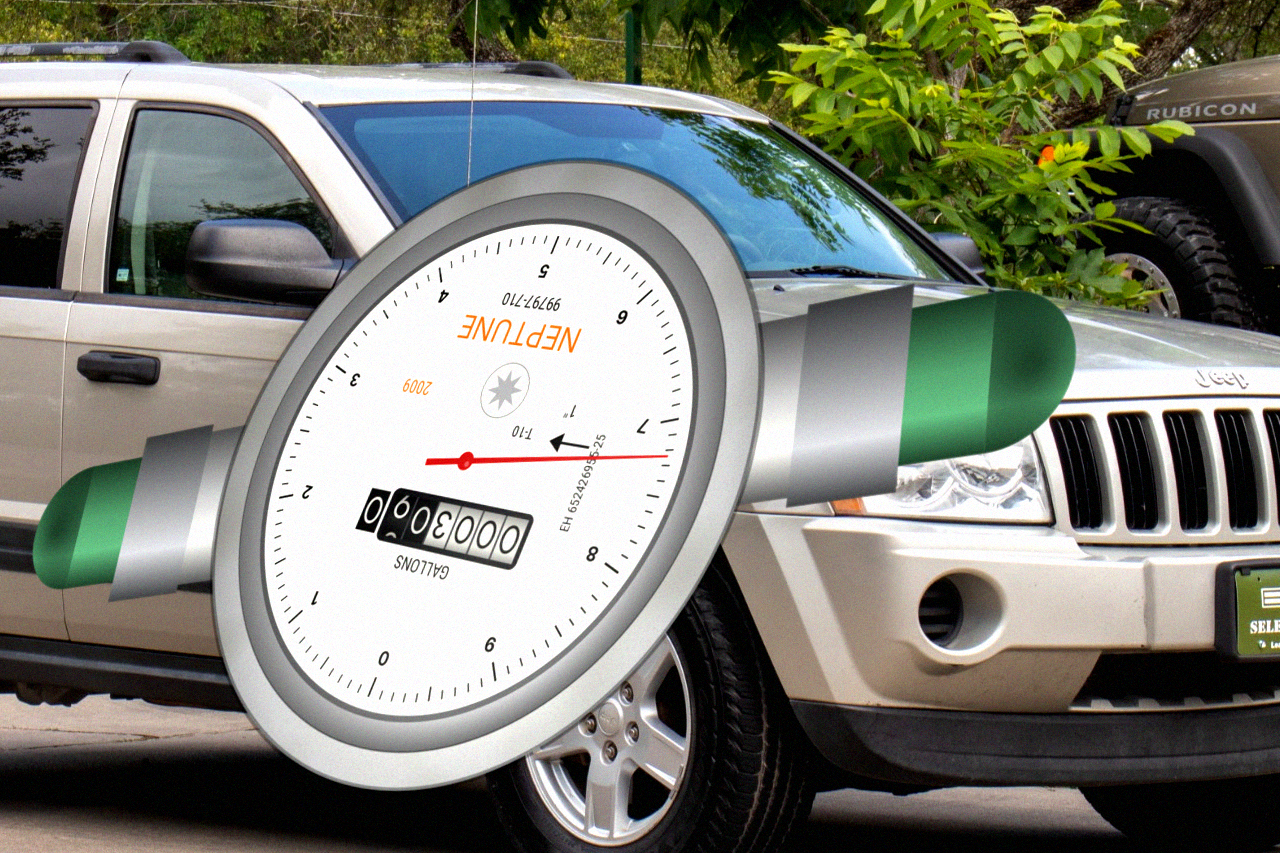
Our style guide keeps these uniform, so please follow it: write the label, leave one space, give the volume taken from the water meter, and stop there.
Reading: 3087.2 gal
